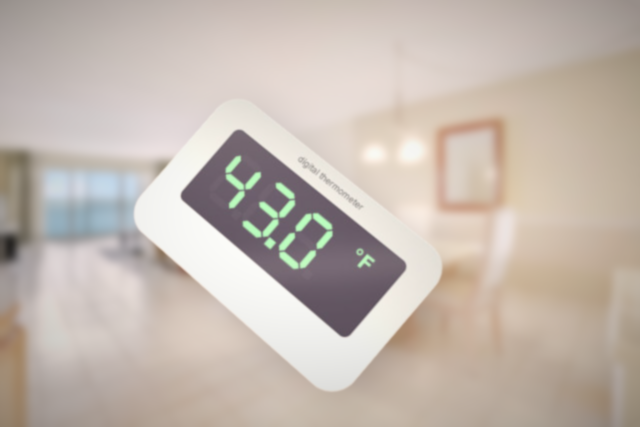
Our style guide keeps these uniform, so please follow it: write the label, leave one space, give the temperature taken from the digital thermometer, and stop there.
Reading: 43.0 °F
